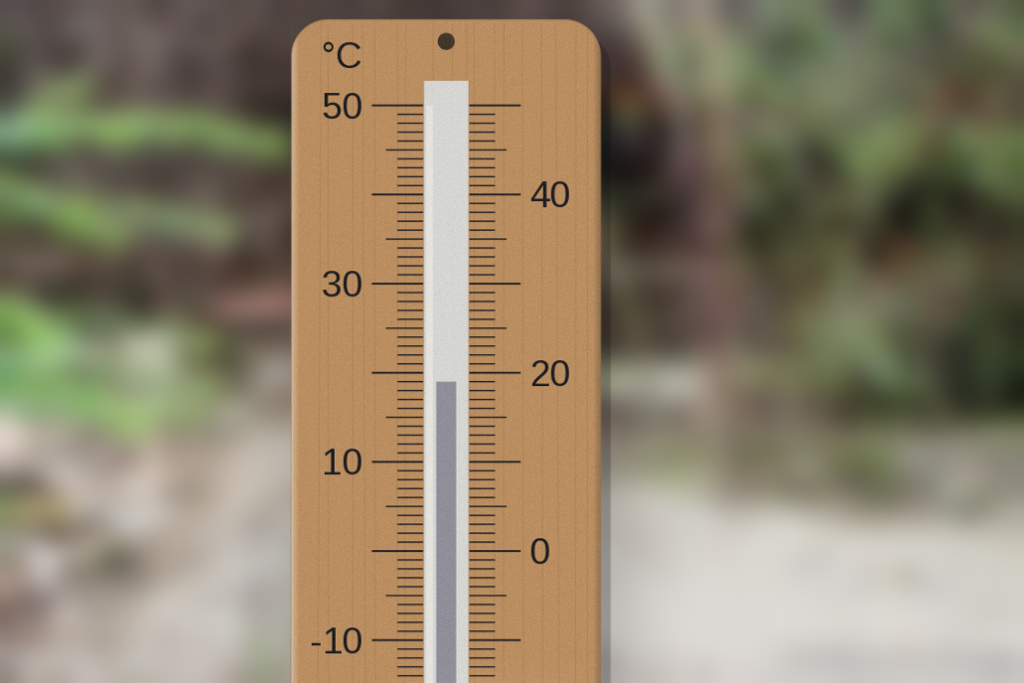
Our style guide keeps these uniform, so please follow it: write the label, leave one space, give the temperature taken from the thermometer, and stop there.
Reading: 19 °C
